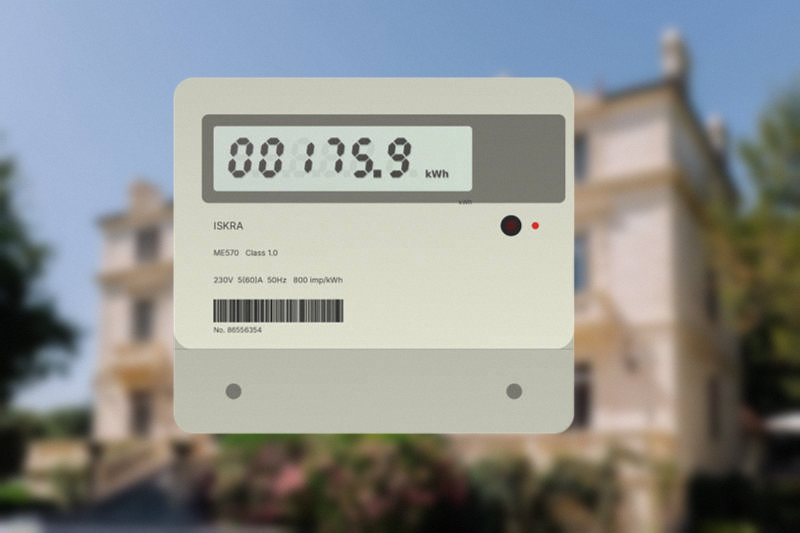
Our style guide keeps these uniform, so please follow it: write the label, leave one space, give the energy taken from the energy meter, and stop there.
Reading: 175.9 kWh
